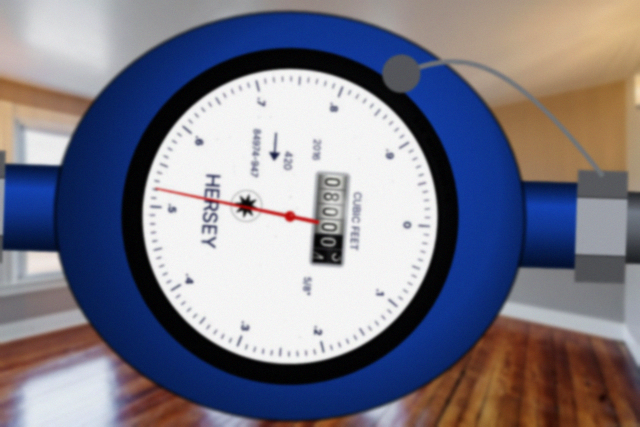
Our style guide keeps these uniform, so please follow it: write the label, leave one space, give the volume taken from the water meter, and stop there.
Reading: 80003.52 ft³
